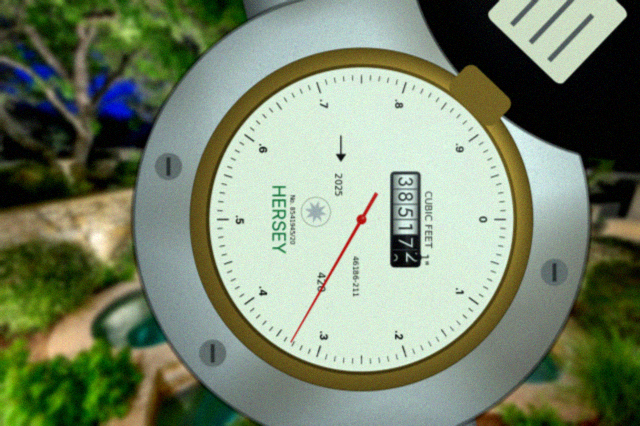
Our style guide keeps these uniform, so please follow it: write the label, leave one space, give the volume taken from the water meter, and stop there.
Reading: 385172.33 ft³
